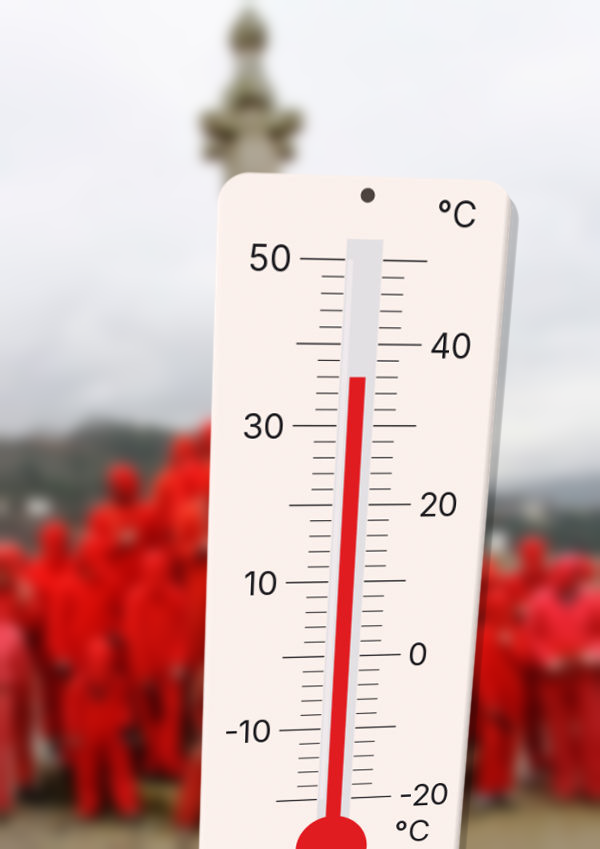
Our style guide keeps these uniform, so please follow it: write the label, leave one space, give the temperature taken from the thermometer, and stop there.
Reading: 36 °C
